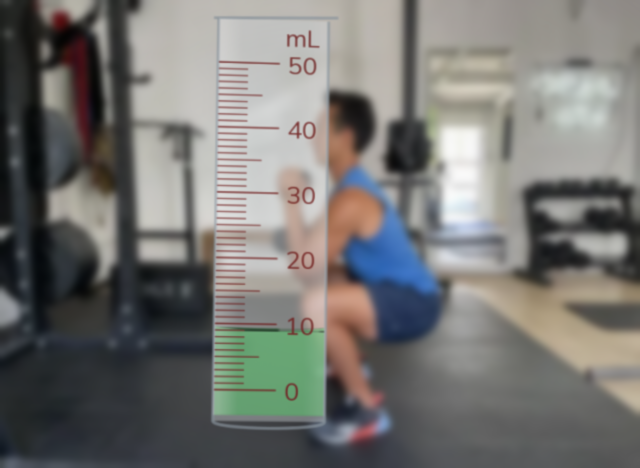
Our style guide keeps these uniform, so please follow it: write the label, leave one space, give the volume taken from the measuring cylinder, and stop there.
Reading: 9 mL
